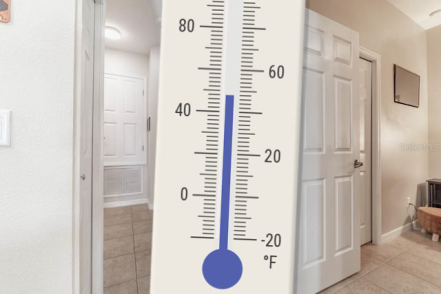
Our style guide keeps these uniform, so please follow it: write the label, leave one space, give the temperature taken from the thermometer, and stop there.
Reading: 48 °F
